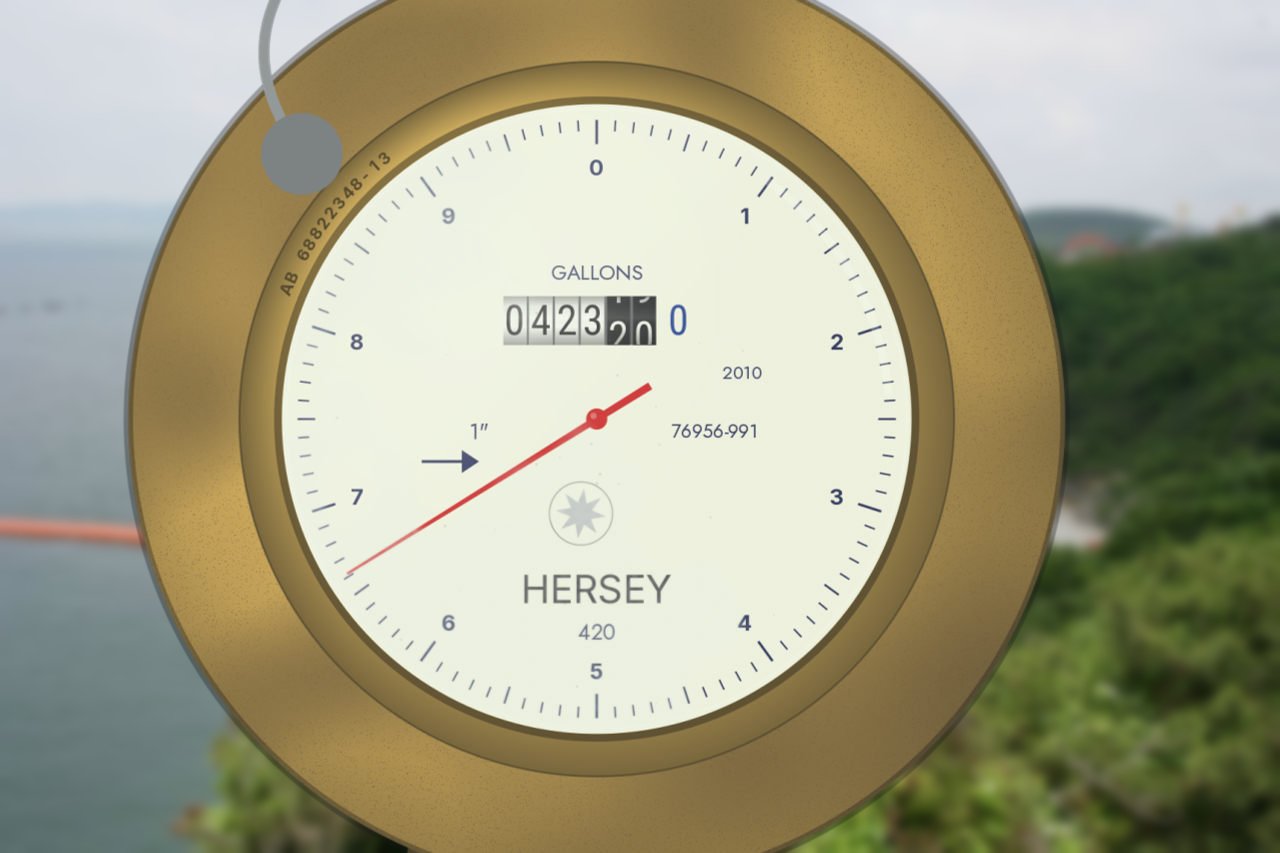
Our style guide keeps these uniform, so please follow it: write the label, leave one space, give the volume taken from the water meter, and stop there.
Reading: 423196.6 gal
